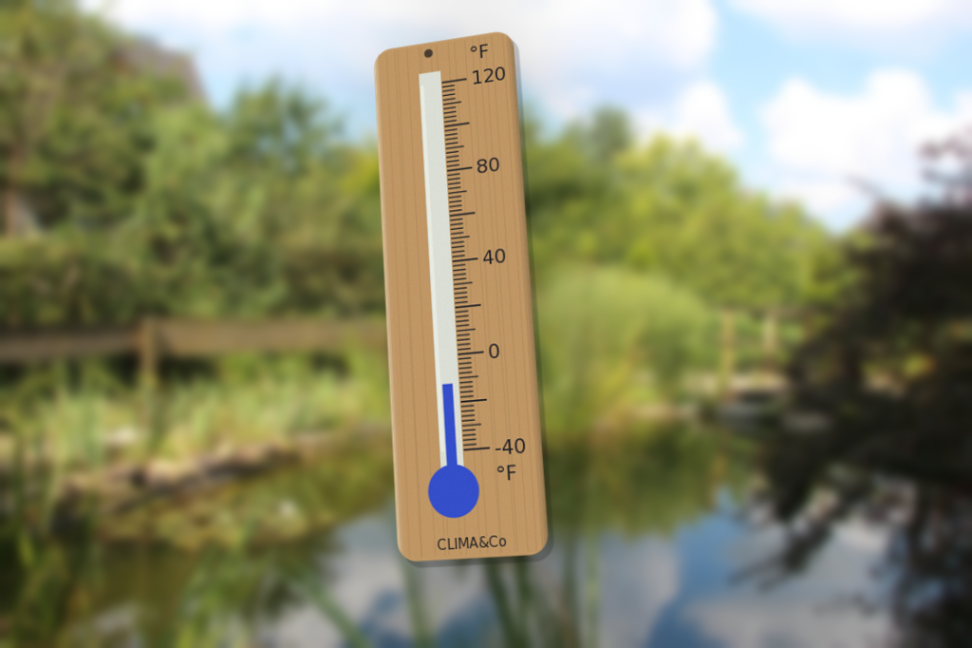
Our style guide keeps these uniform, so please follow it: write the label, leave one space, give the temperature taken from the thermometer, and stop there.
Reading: -12 °F
